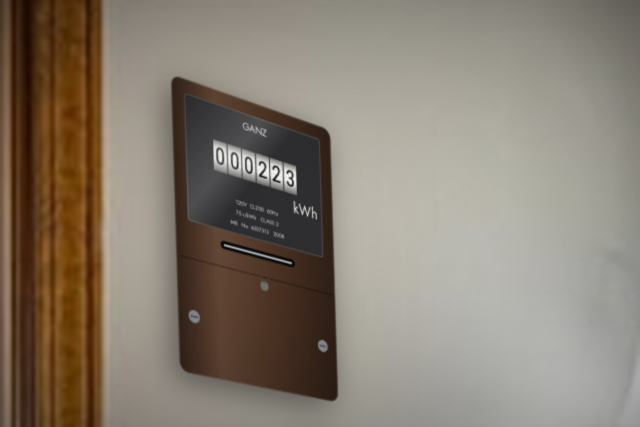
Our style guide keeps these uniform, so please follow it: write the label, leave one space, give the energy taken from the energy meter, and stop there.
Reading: 223 kWh
